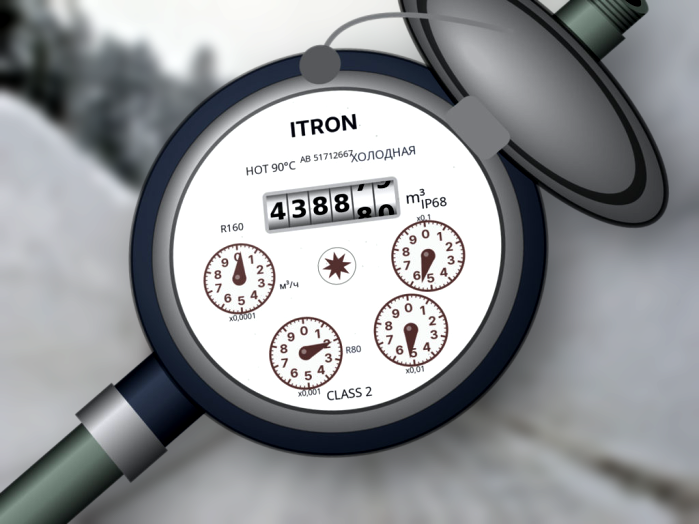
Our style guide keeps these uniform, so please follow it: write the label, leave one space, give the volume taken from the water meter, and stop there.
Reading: 438879.5520 m³
